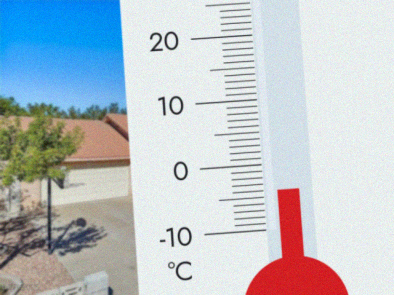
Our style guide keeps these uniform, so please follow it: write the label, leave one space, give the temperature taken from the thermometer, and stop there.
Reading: -4 °C
